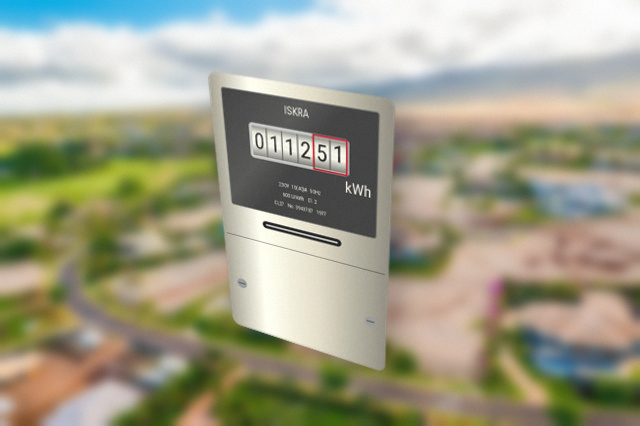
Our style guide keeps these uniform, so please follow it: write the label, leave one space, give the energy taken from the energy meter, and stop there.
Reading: 112.51 kWh
